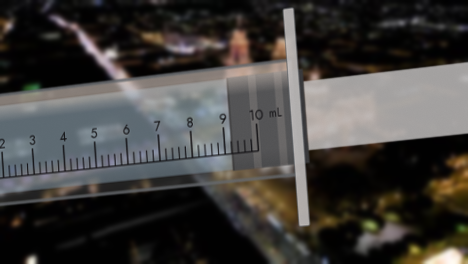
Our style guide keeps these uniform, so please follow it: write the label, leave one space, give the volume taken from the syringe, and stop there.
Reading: 9.2 mL
